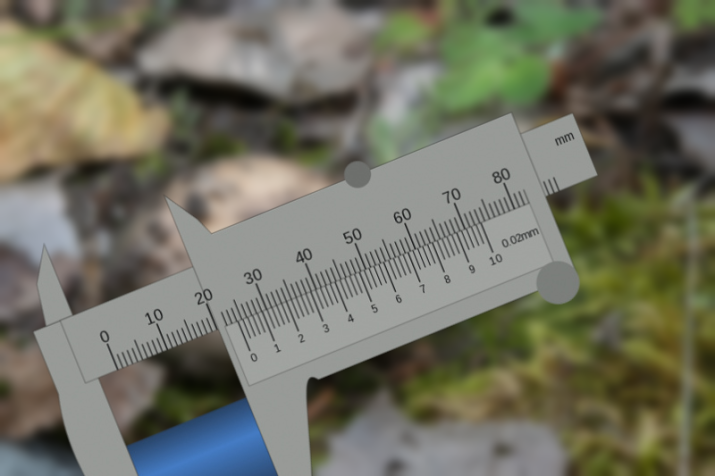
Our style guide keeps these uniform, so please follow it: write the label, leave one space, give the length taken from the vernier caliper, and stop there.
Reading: 24.2 mm
